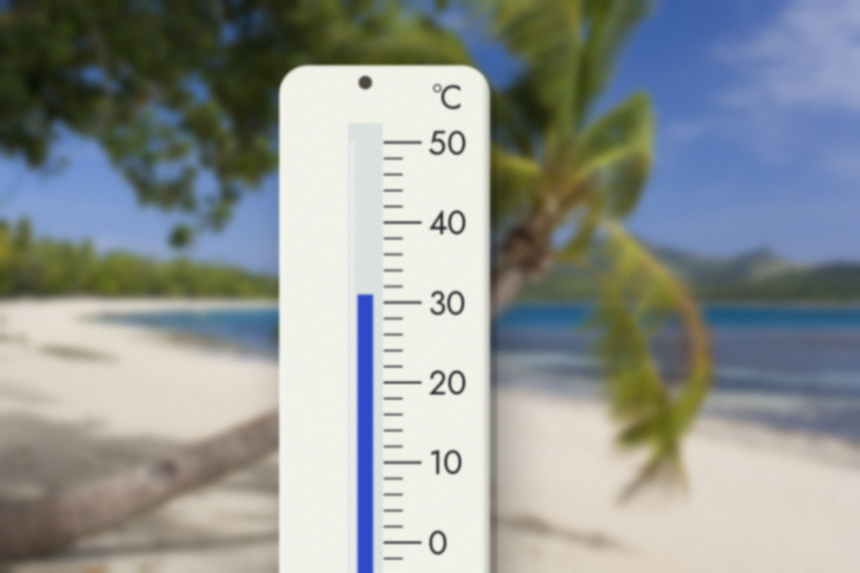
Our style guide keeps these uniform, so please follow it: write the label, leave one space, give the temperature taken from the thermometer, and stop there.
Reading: 31 °C
